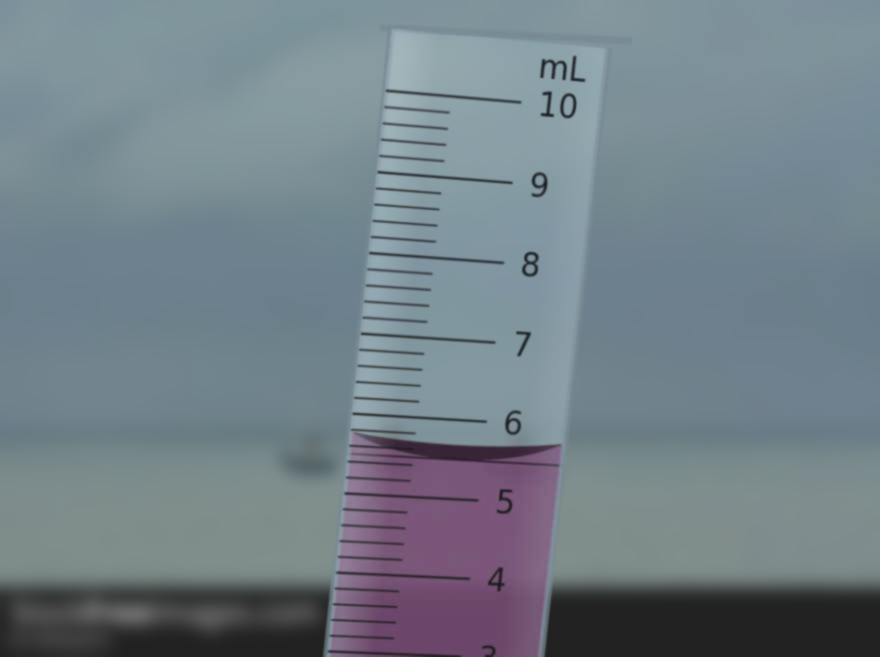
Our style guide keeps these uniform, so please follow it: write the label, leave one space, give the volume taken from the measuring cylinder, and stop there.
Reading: 5.5 mL
